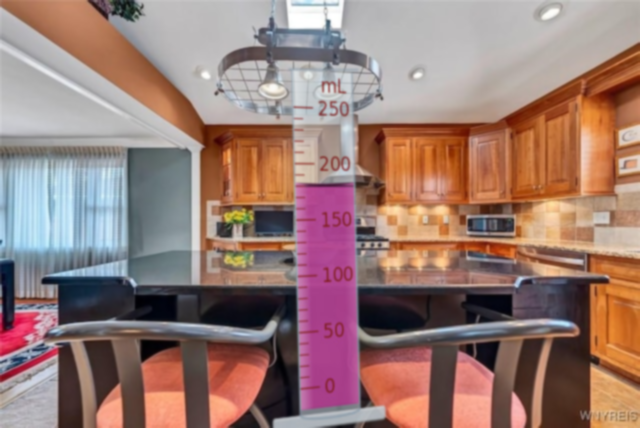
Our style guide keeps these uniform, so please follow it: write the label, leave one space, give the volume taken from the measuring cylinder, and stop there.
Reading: 180 mL
